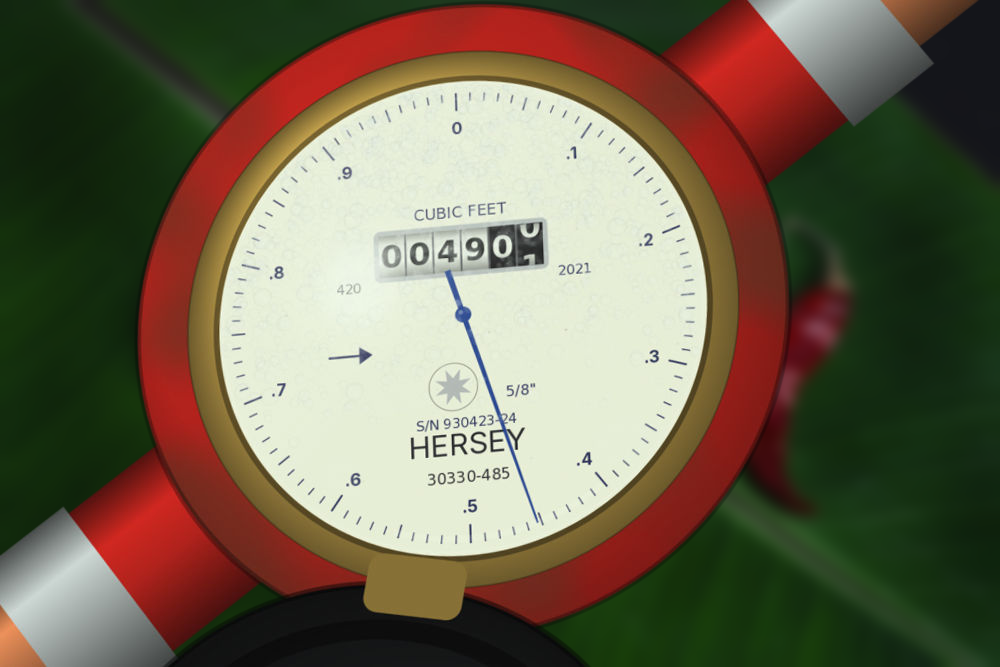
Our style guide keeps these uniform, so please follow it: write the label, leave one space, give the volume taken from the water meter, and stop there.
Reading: 4900.45 ft³
